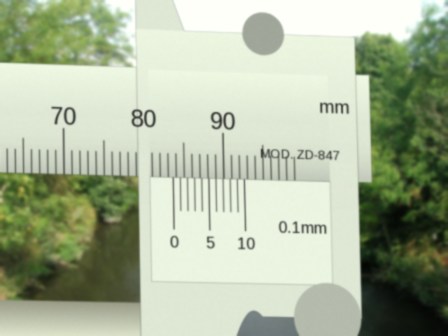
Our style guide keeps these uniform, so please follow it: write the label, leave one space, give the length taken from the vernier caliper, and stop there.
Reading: 83.6 mm
